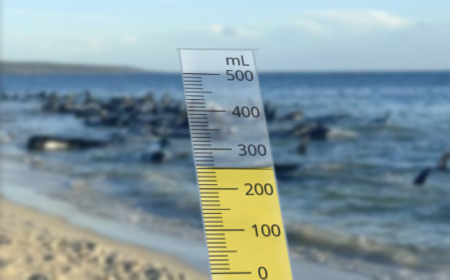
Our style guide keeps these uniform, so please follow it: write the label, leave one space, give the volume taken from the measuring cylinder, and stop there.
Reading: 250 mL
